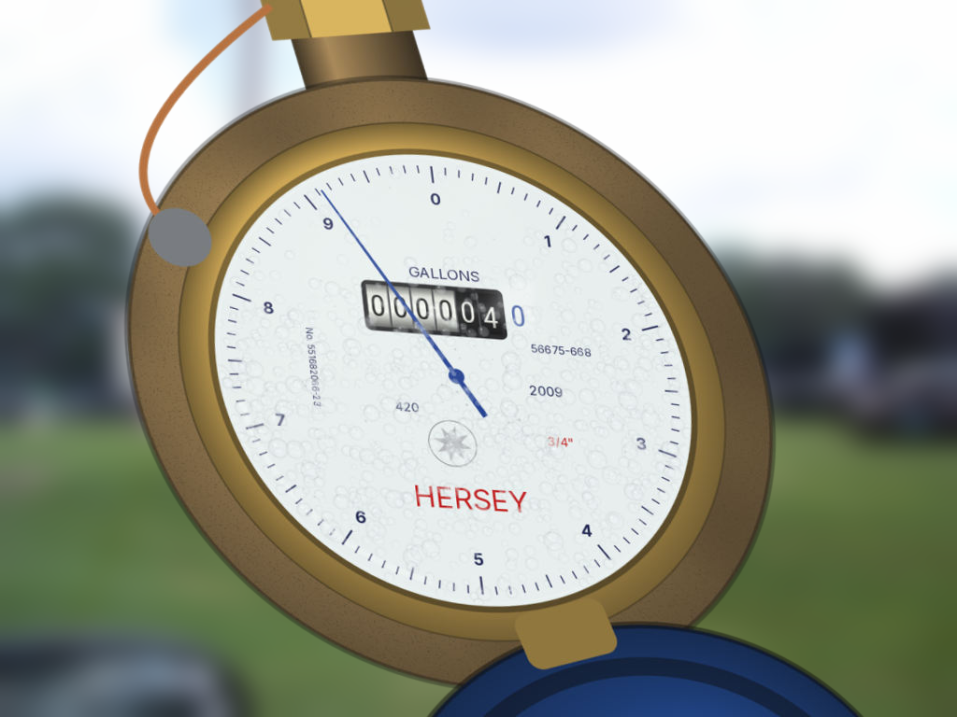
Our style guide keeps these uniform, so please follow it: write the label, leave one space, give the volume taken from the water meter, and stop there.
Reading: 39.1 gal
